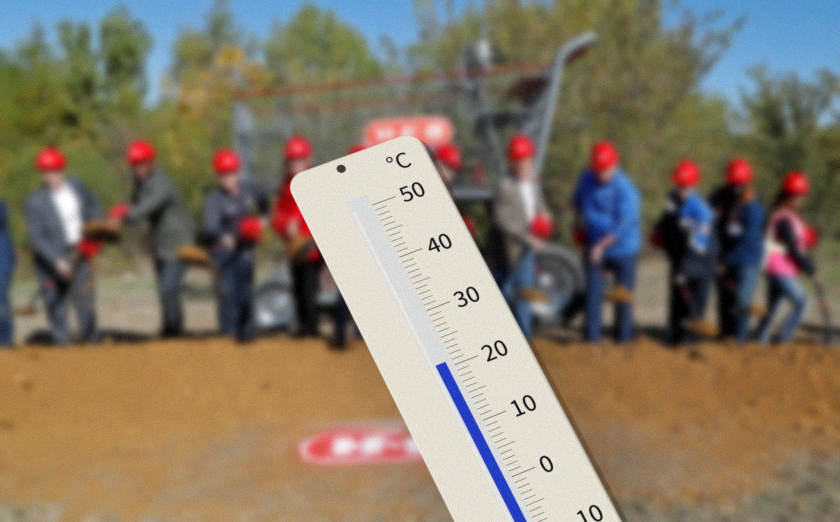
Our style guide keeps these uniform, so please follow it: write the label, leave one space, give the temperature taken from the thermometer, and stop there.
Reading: 21 °C
